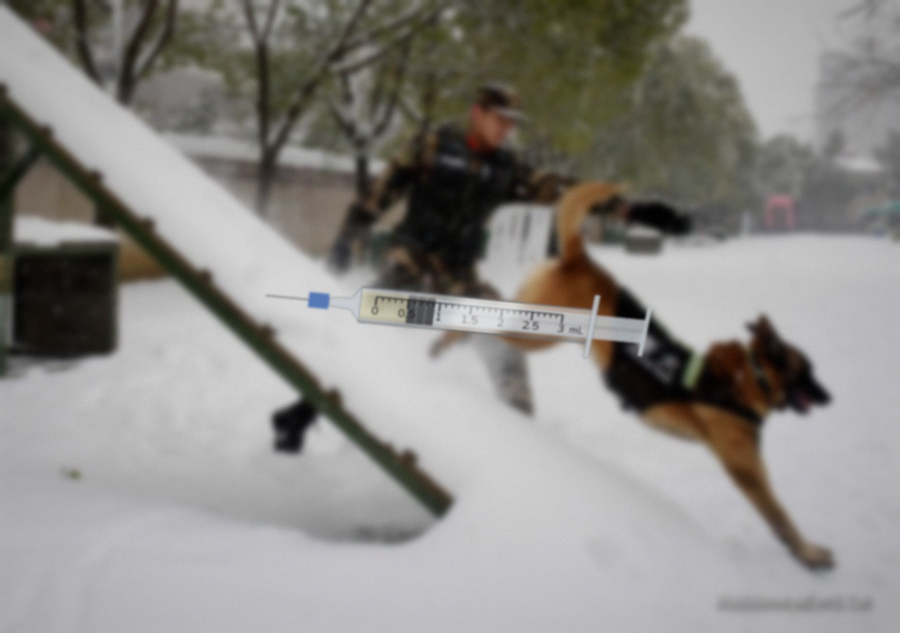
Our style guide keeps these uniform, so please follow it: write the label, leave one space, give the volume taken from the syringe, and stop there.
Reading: 0.5 mL
